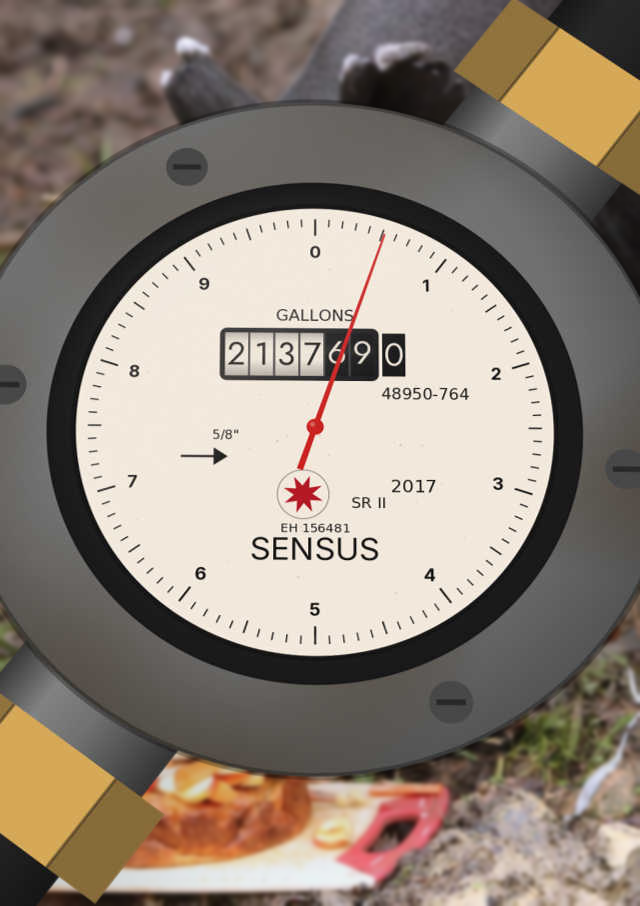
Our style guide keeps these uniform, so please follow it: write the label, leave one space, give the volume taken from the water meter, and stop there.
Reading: 2137690.5 gal
